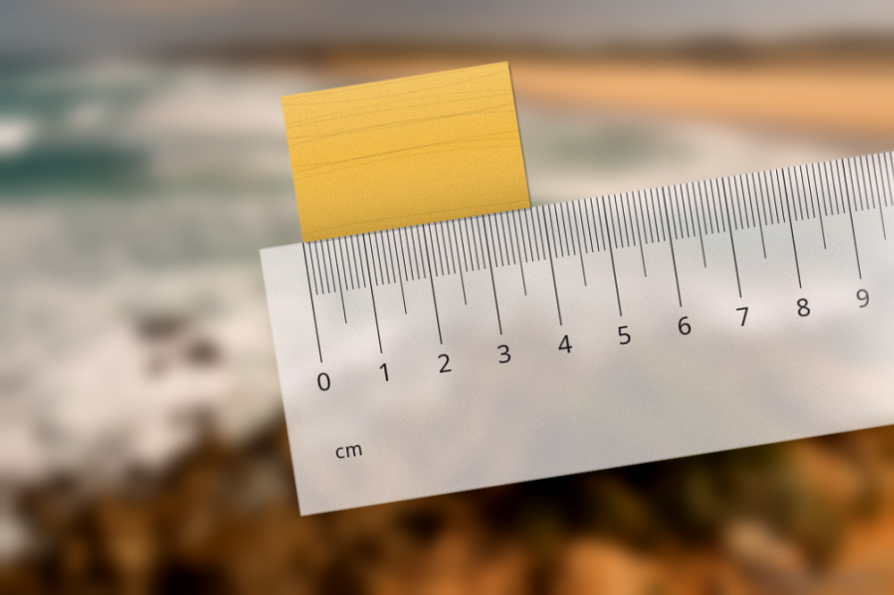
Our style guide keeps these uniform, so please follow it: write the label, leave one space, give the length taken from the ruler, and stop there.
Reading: 3.8 cm
